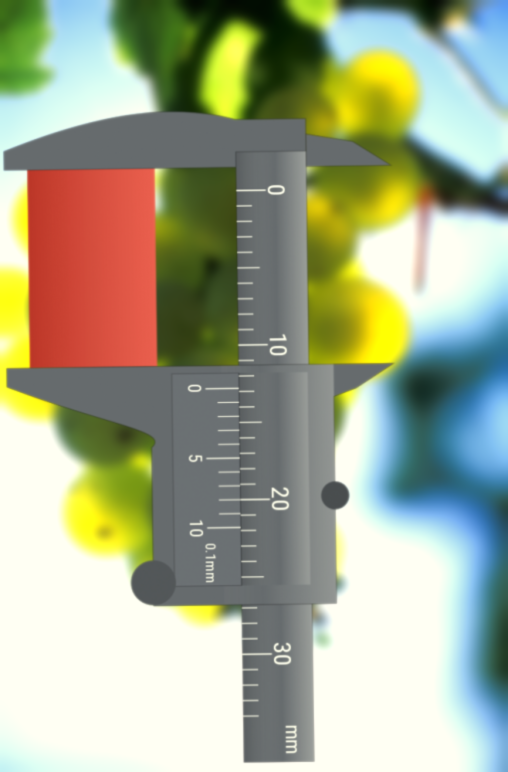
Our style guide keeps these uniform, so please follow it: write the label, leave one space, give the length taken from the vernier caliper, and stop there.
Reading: 12.8 mm
